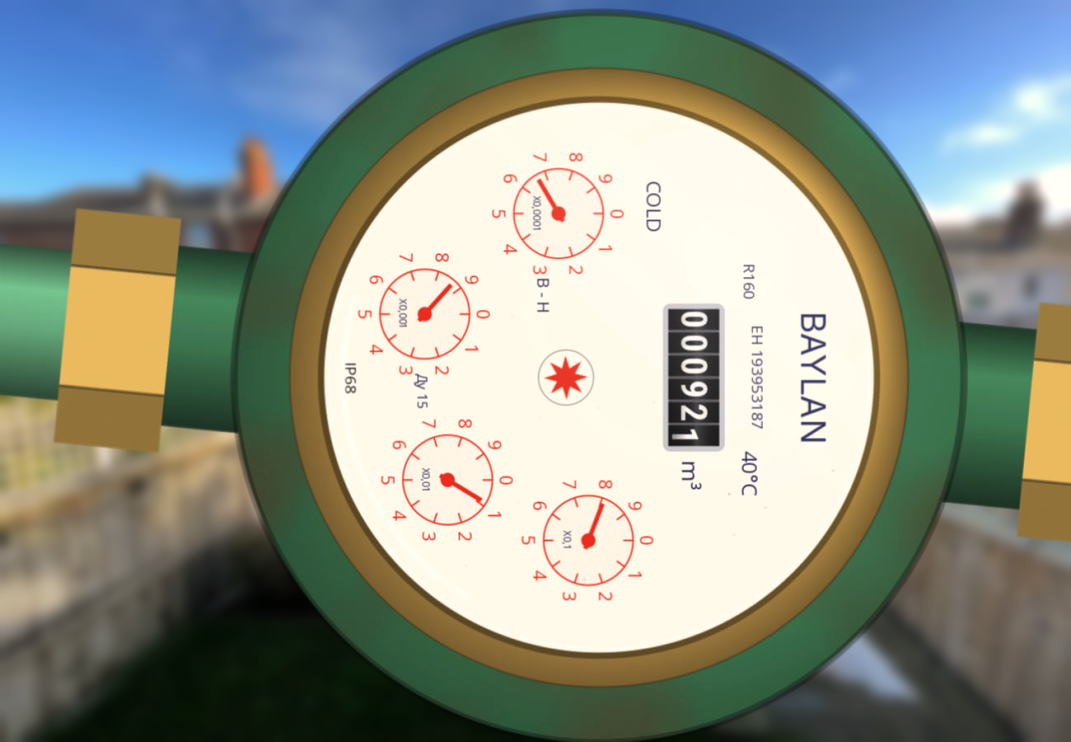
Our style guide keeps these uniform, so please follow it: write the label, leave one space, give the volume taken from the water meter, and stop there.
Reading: 920.8086 m³
